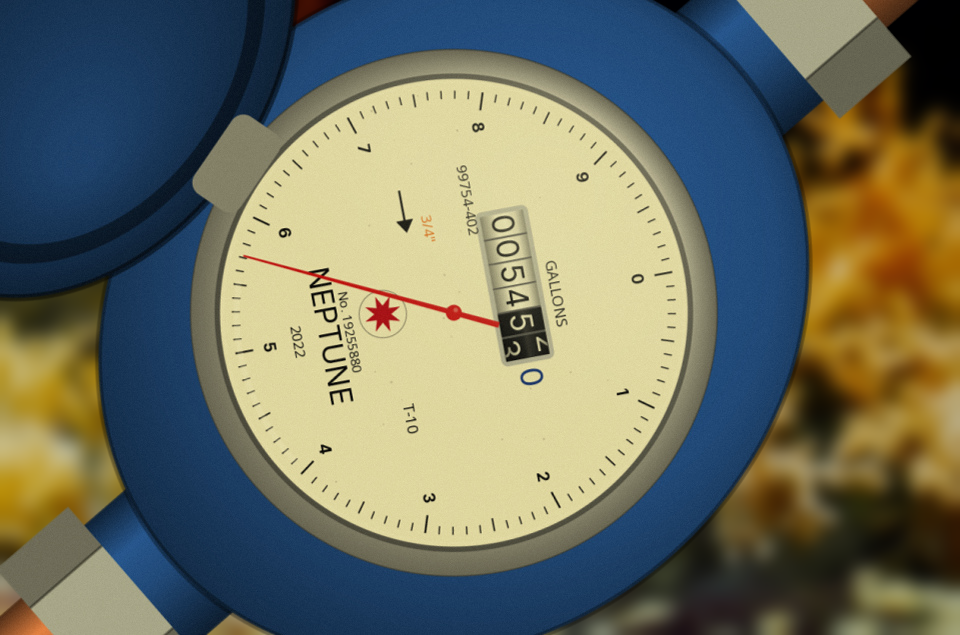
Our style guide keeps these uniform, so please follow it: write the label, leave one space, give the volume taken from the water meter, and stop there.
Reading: 54525.7 gal
